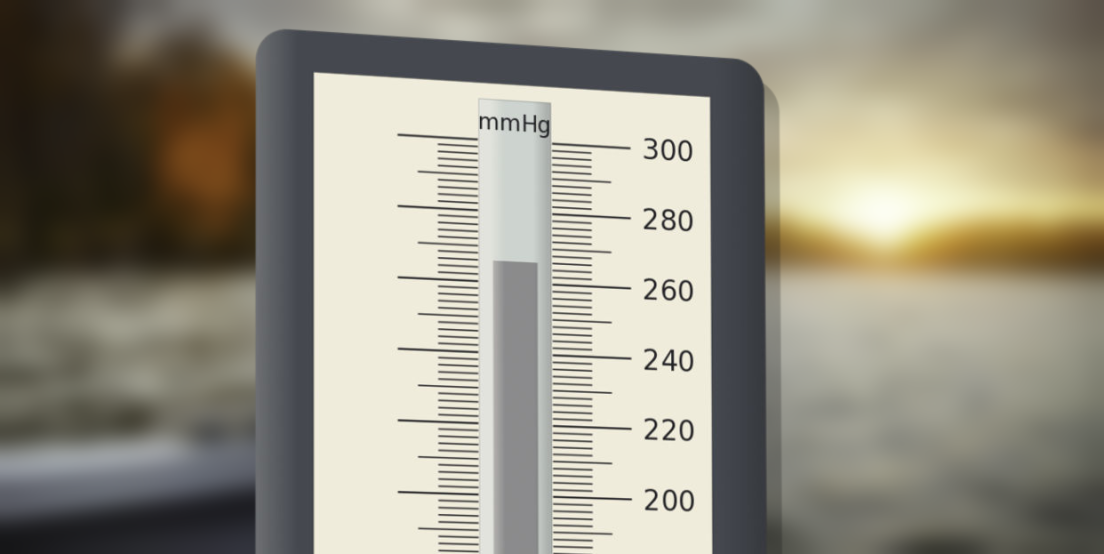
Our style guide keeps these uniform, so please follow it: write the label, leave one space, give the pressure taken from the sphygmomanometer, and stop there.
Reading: 266 mmHg
